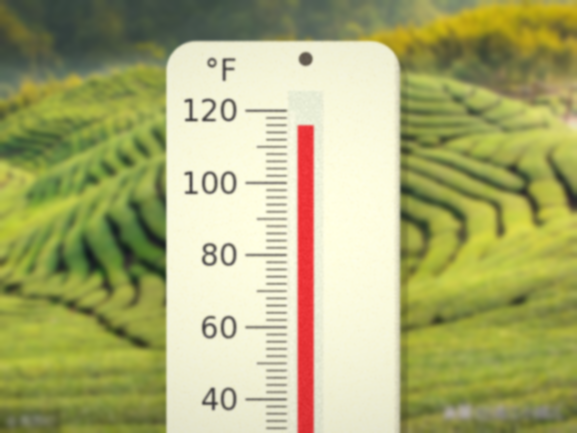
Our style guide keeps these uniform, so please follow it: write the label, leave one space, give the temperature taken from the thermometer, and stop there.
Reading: 116 °F
